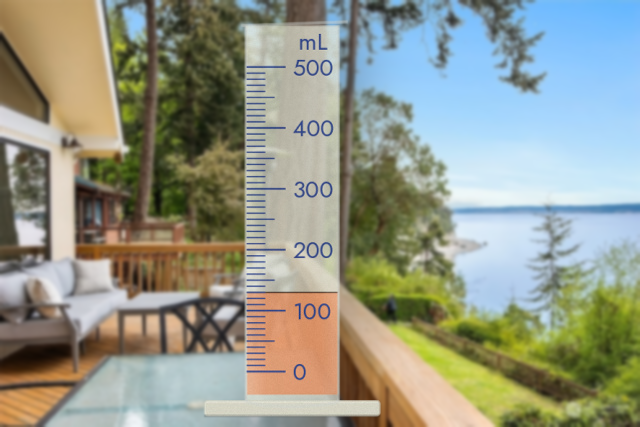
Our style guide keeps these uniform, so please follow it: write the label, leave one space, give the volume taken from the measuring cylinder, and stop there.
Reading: 130 mL
